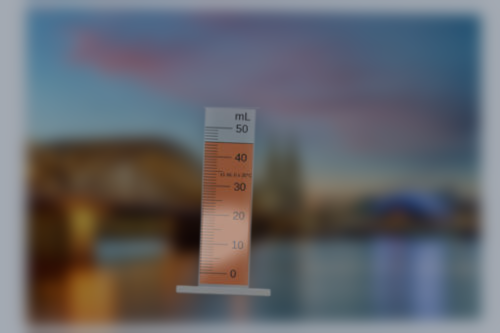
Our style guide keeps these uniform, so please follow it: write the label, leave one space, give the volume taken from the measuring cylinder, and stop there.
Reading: 45 mL
